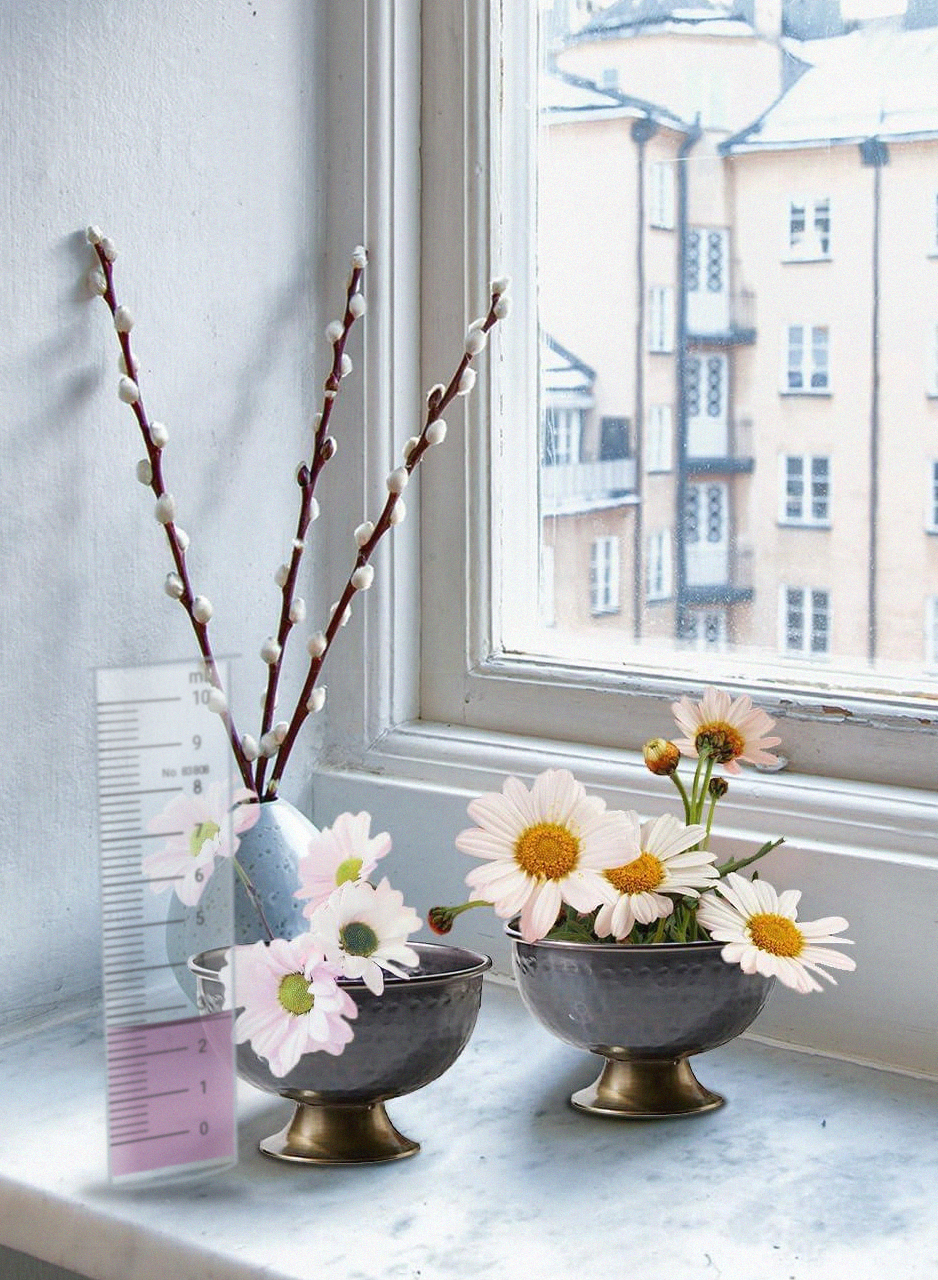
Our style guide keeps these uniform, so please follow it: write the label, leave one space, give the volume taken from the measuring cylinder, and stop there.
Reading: 2.6 mL
